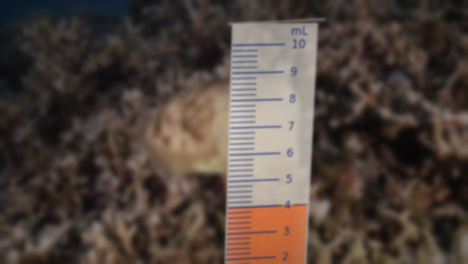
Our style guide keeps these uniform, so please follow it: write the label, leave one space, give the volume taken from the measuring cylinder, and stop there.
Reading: 4 mL
